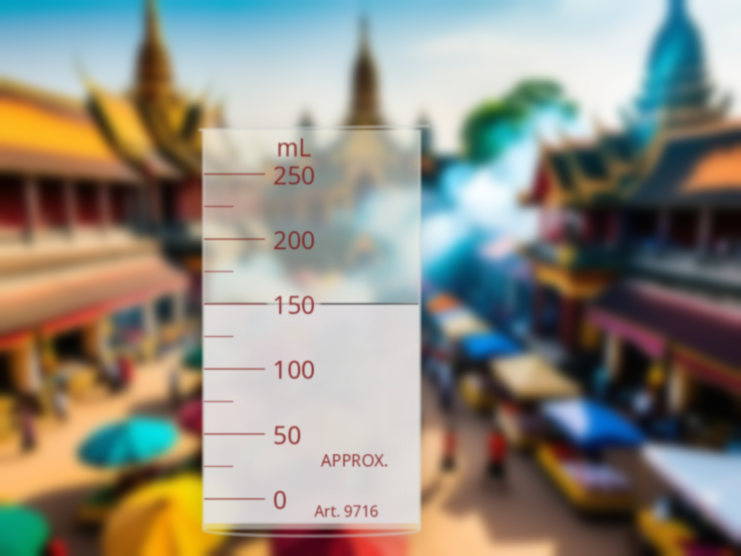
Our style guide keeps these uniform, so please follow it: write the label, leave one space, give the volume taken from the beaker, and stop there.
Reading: 150 mL
